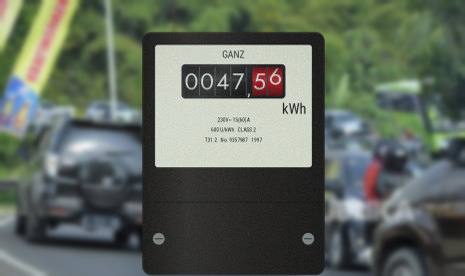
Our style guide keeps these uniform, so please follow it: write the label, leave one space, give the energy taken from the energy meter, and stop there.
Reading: 47.56 kWh
